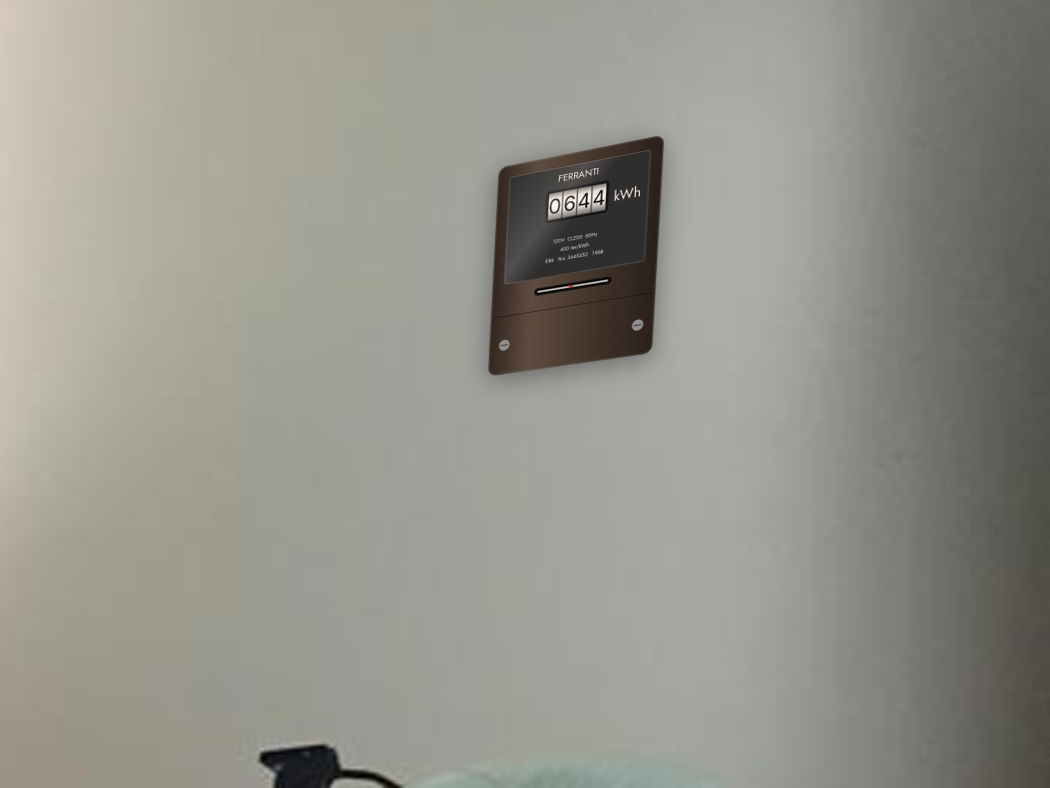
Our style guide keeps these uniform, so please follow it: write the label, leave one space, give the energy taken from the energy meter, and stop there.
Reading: 644 kWh
